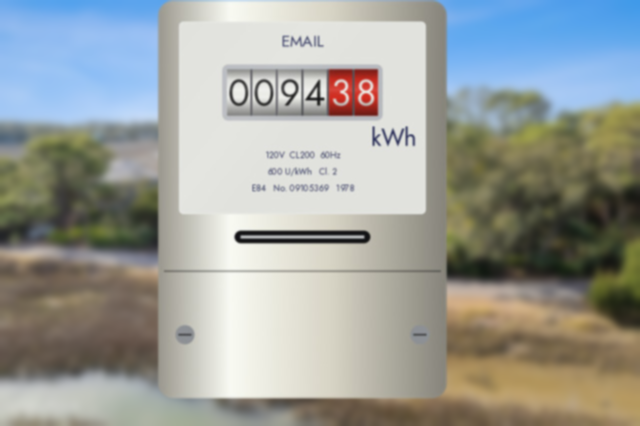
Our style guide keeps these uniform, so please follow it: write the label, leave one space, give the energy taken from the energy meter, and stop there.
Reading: 94.38 kWh
